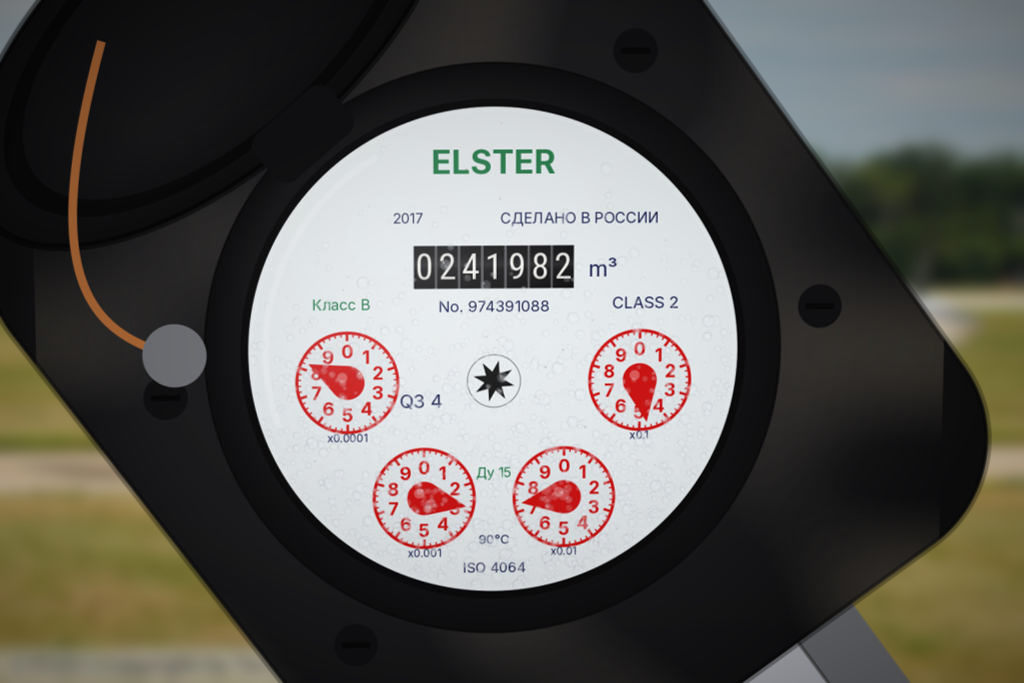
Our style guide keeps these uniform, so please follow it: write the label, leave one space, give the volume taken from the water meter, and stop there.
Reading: 241982.4728 m³
